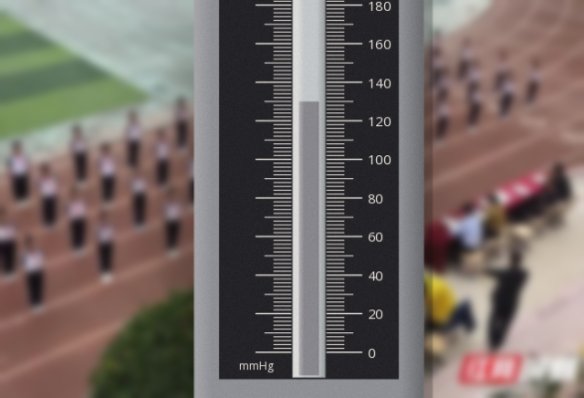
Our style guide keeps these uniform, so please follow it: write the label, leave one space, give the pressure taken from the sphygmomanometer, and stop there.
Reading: 130 mmHg
